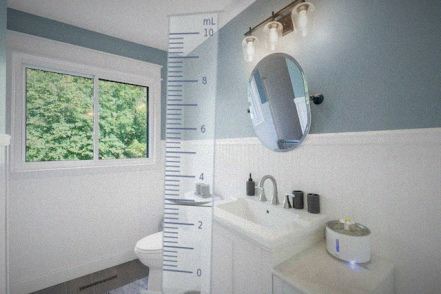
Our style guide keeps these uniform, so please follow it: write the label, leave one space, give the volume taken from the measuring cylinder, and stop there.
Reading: 2.8 mL
